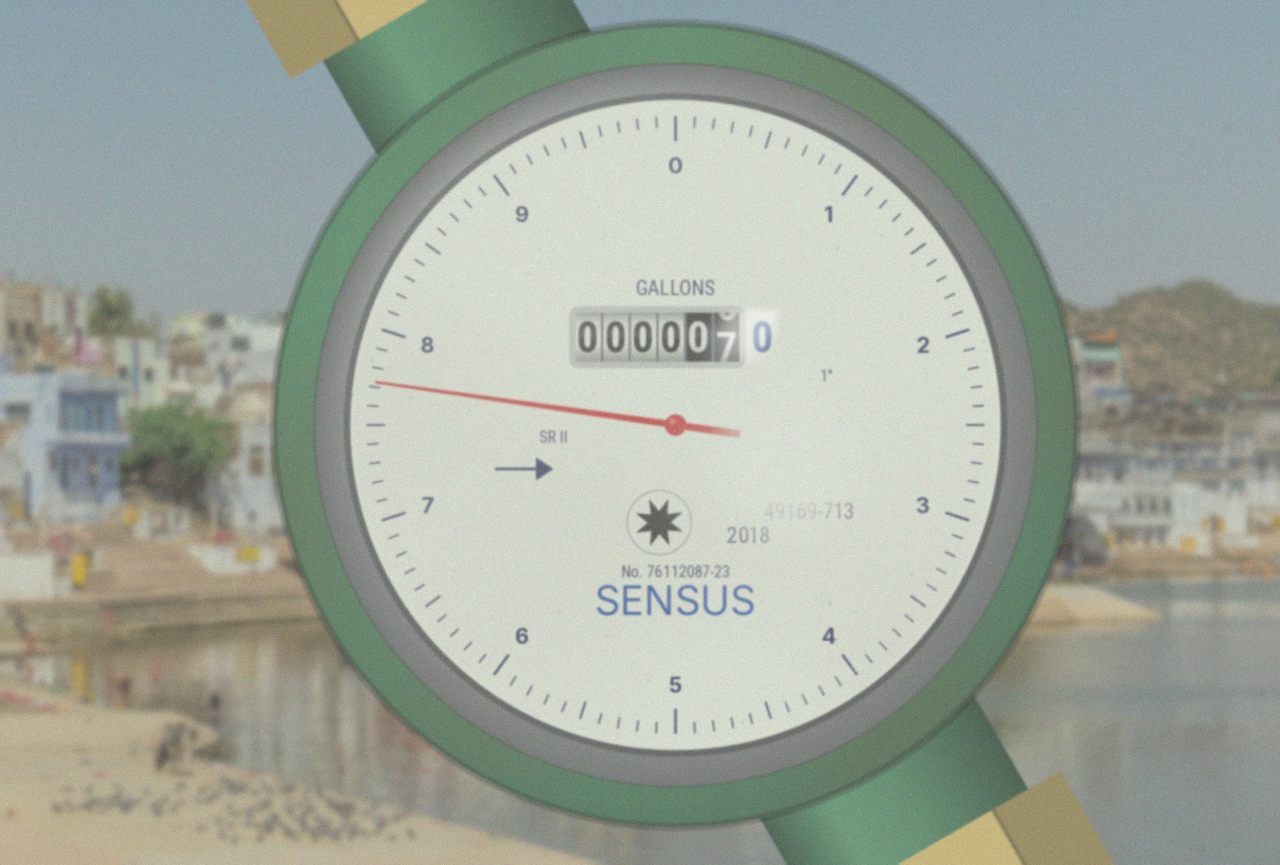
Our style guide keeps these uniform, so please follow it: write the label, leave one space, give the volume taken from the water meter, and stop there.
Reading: 67.7 gal
